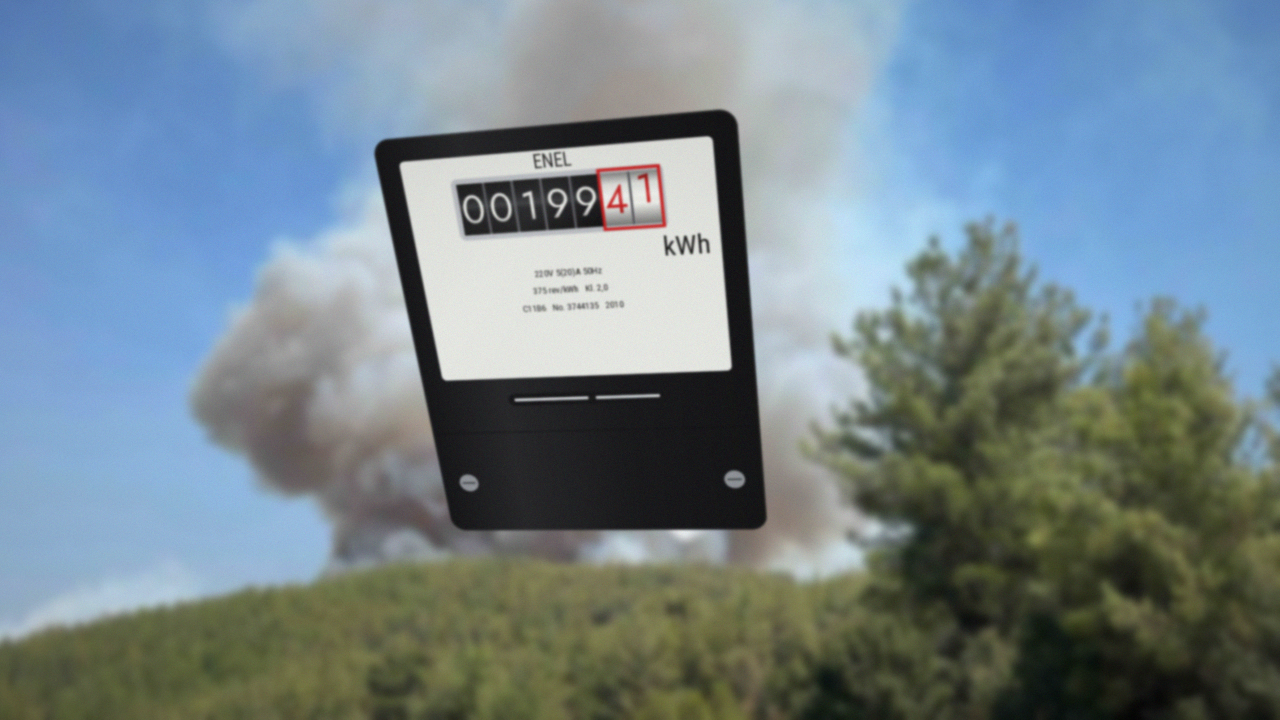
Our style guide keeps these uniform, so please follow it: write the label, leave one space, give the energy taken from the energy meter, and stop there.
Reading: 199.41 kWh
